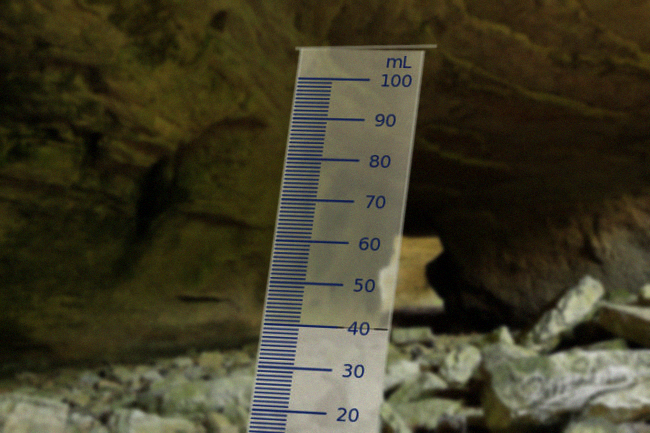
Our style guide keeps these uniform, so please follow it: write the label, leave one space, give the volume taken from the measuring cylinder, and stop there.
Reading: 40 mL
